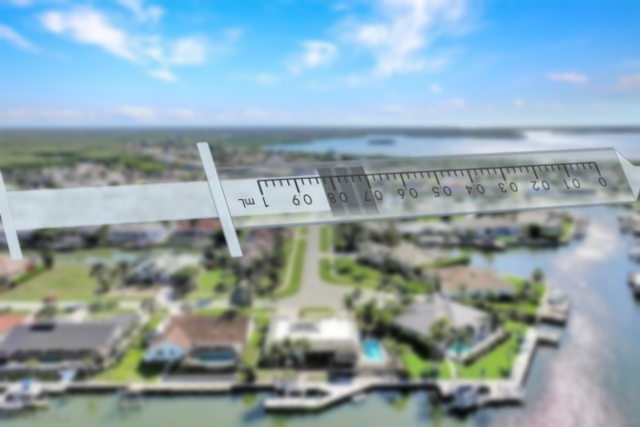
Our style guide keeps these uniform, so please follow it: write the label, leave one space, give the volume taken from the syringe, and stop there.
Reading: 0.7 mL
